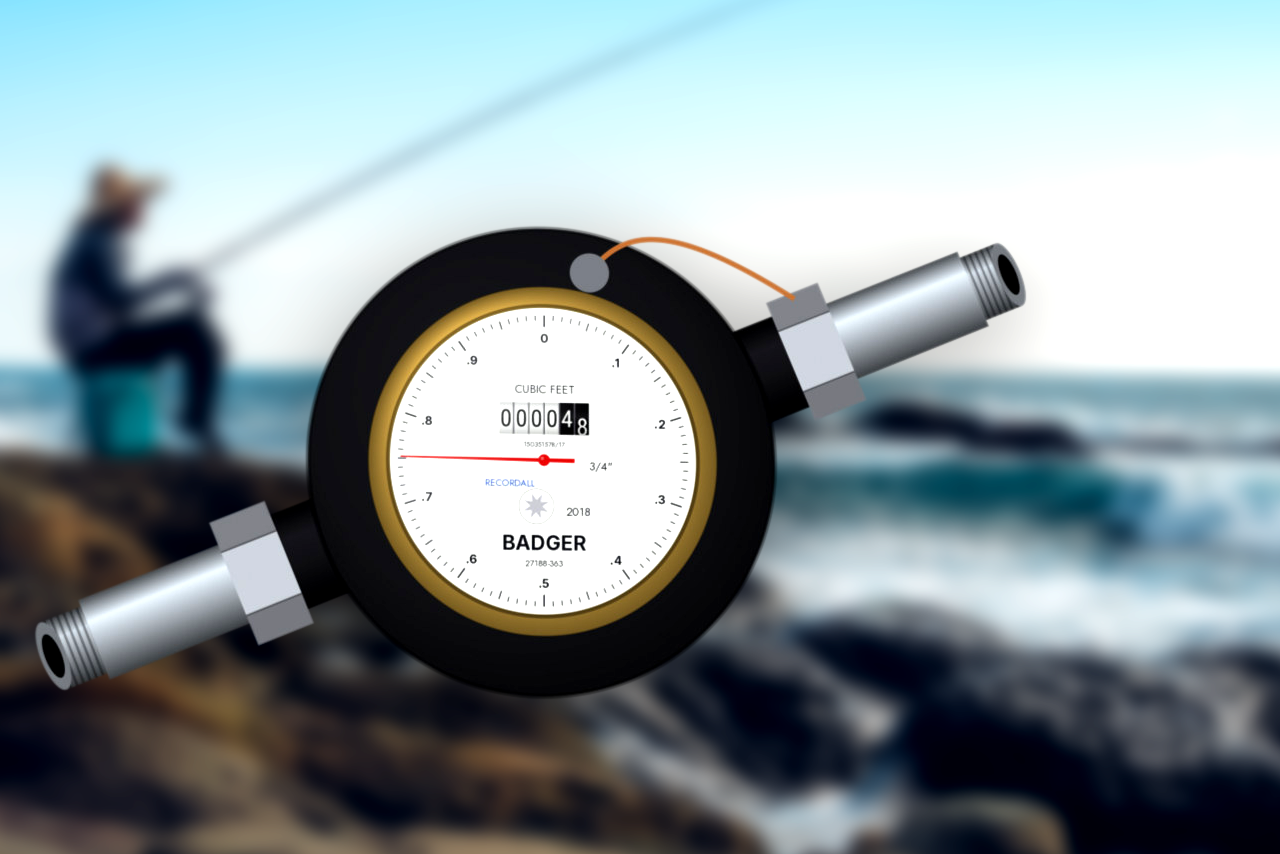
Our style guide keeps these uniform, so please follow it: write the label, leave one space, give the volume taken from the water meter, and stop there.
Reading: 47.75 ft³
